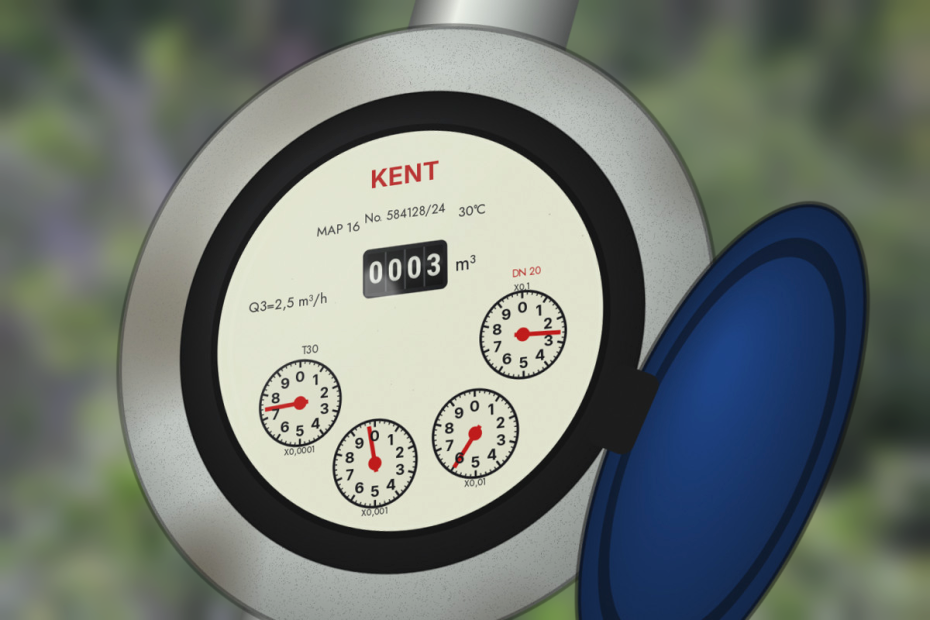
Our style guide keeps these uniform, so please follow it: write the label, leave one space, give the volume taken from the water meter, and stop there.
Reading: 3.2597 m³
